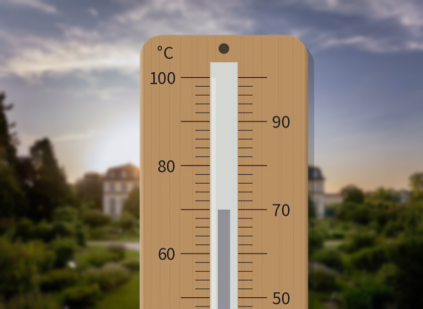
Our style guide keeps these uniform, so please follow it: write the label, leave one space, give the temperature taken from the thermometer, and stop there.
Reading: 70 °C
